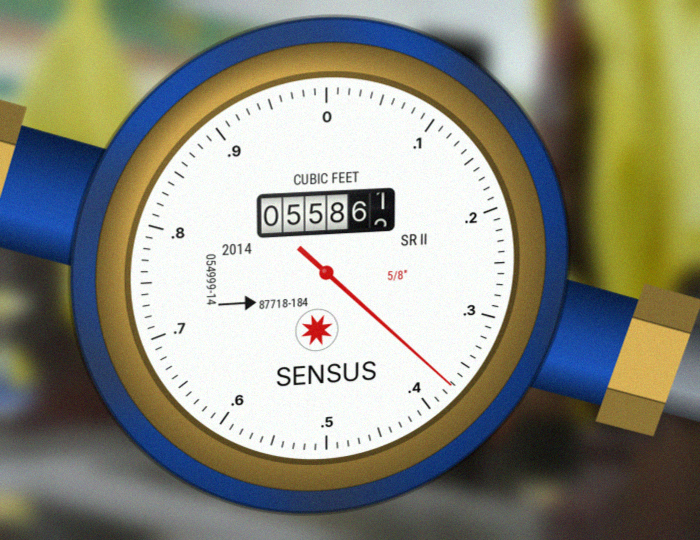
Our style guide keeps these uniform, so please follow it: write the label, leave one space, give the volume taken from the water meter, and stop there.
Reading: 55861.37 ft³
